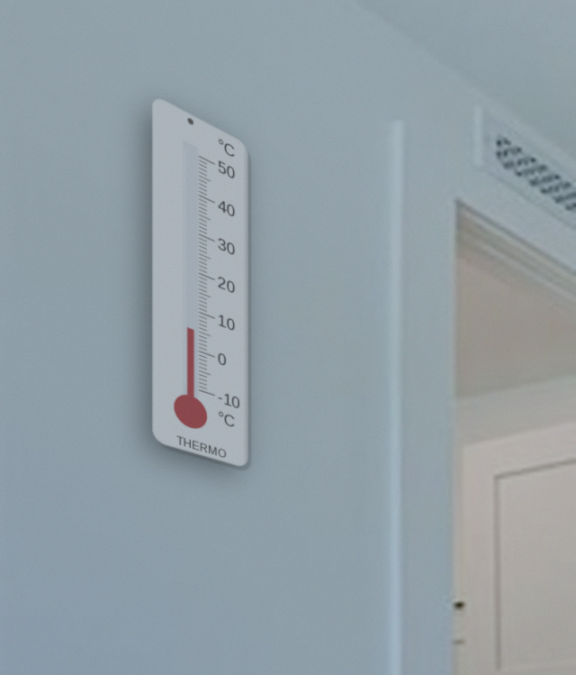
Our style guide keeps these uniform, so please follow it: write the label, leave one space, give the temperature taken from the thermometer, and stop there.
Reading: 5 °C
